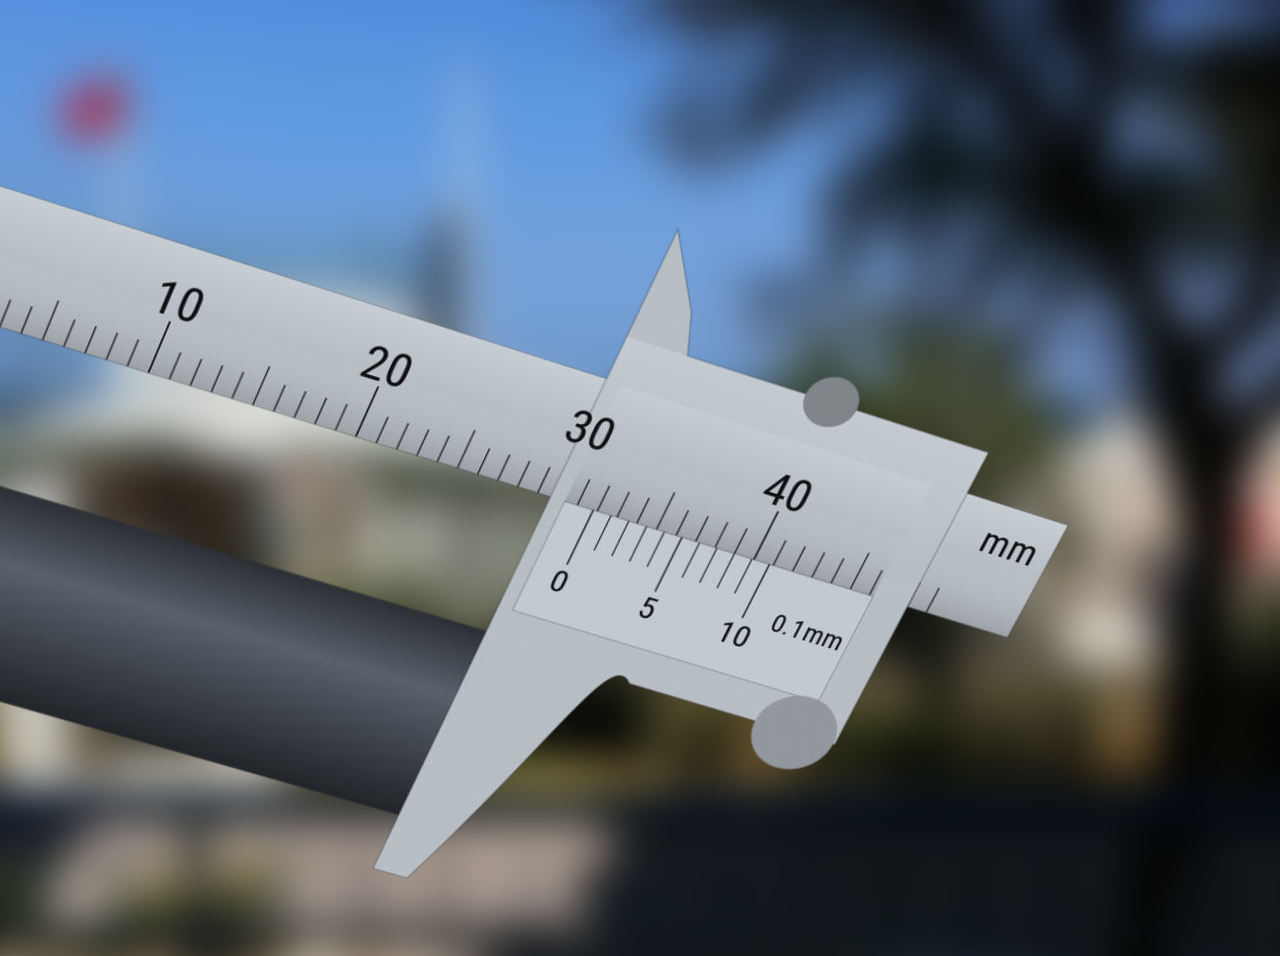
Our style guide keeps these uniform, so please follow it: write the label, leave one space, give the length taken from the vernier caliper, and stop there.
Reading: 31.8 mm
